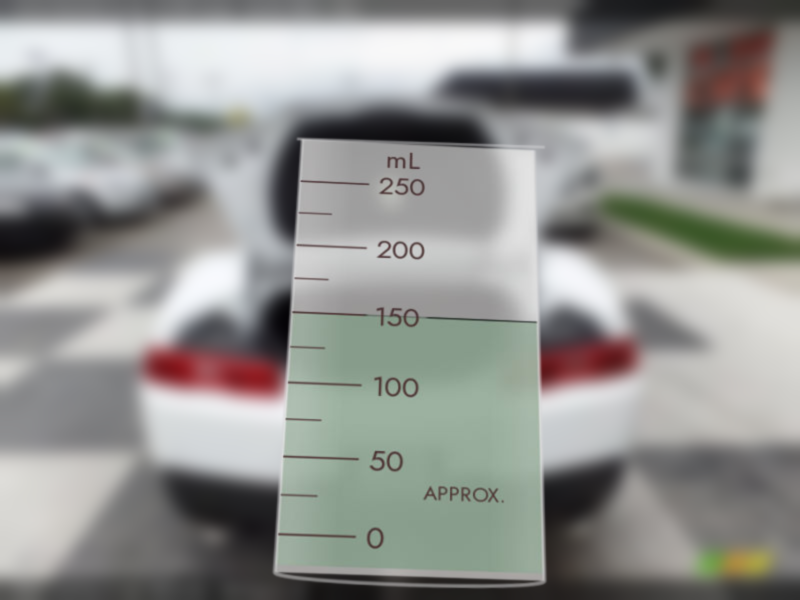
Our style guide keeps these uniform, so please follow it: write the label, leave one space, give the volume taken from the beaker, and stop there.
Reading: 150 mL
